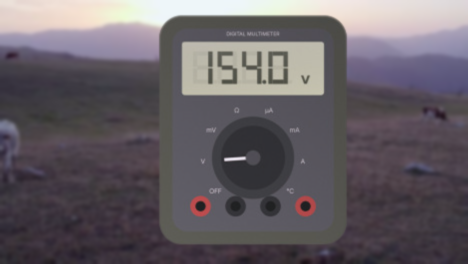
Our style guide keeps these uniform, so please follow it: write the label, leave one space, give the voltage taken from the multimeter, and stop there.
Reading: 154.0 V
